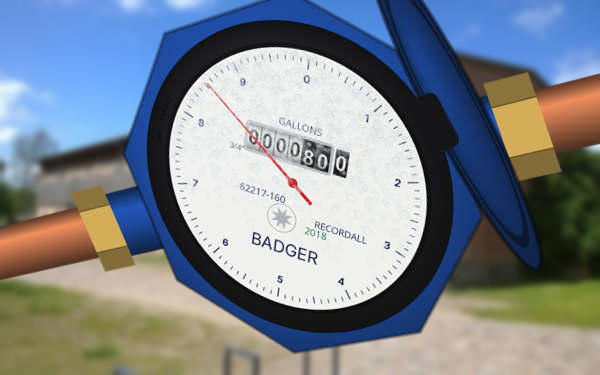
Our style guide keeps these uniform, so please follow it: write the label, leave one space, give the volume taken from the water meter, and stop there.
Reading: 798.5 gal
